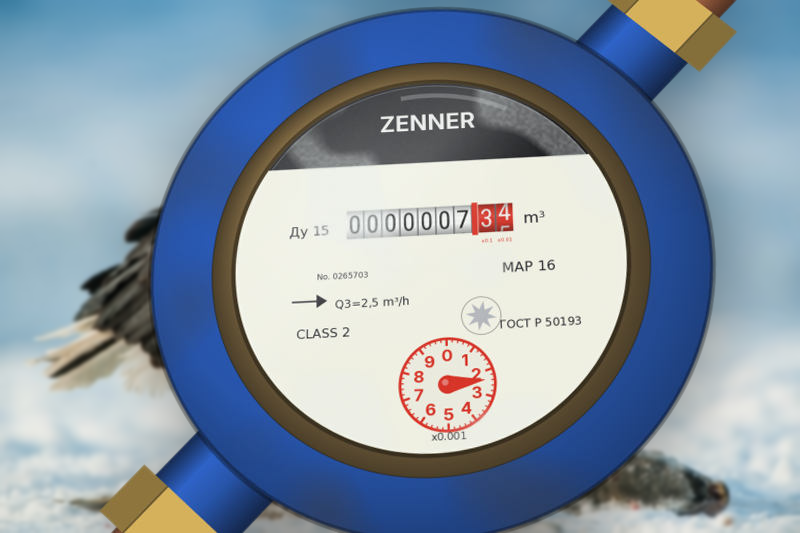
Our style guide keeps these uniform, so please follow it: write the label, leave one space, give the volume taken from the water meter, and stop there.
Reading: 7.342 m³
